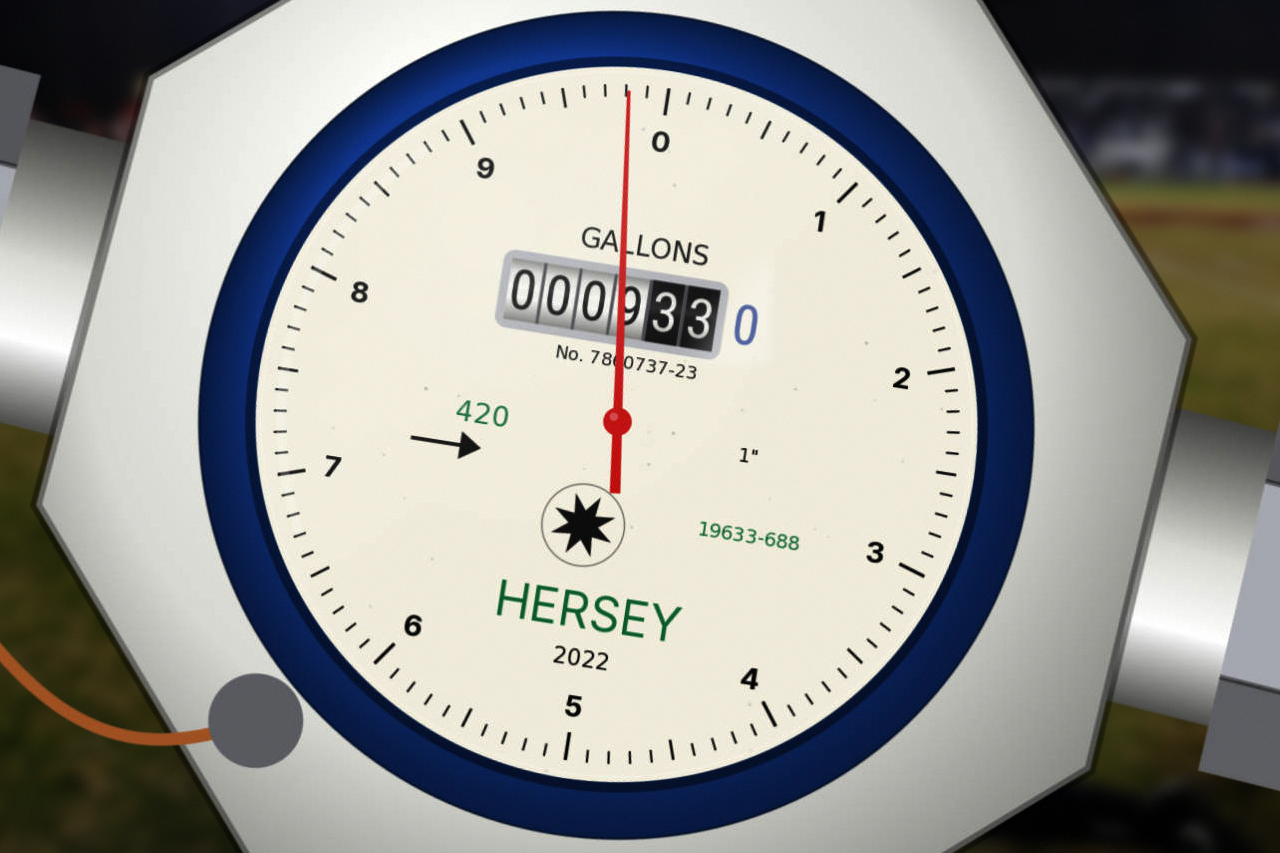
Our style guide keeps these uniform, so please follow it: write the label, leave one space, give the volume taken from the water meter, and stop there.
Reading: 9329.8 gal
